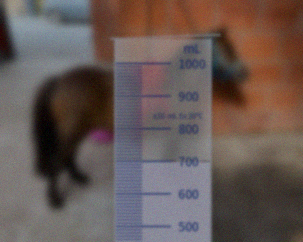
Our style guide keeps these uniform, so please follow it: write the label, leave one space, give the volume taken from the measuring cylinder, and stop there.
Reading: 700 mL
